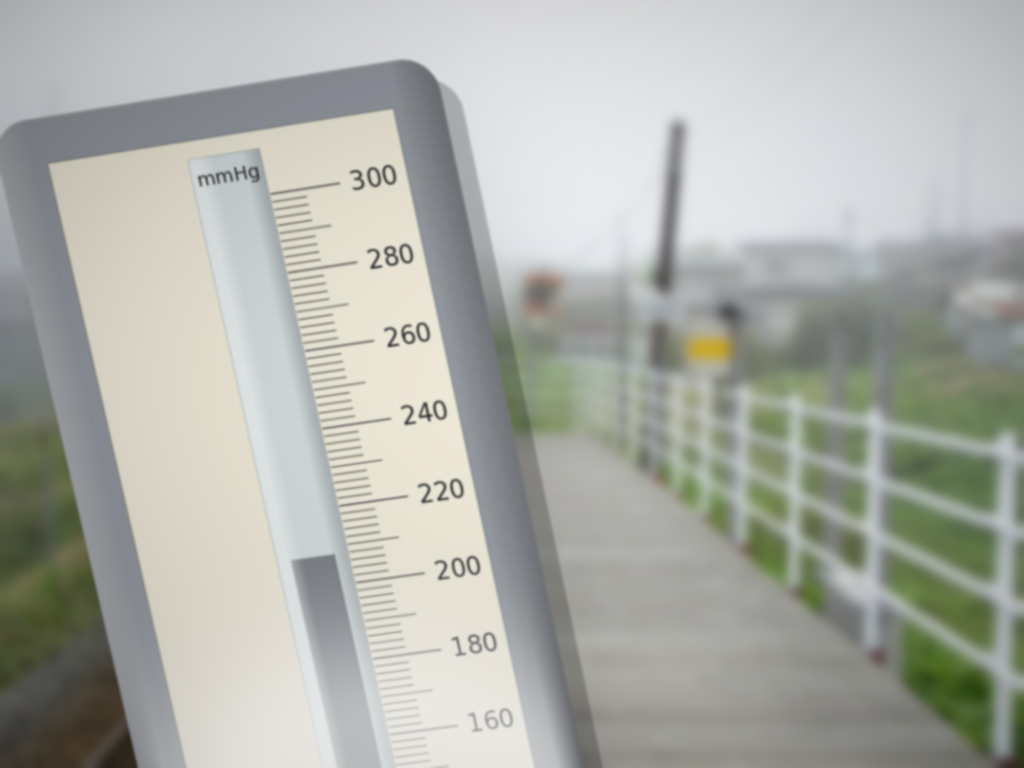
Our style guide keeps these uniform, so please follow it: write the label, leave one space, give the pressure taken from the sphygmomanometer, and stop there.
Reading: 208 mmHg
